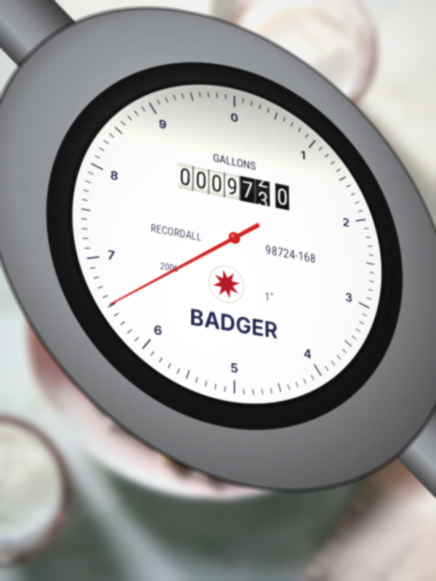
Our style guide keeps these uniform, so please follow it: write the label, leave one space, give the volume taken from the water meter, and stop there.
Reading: 9726.5 gal
